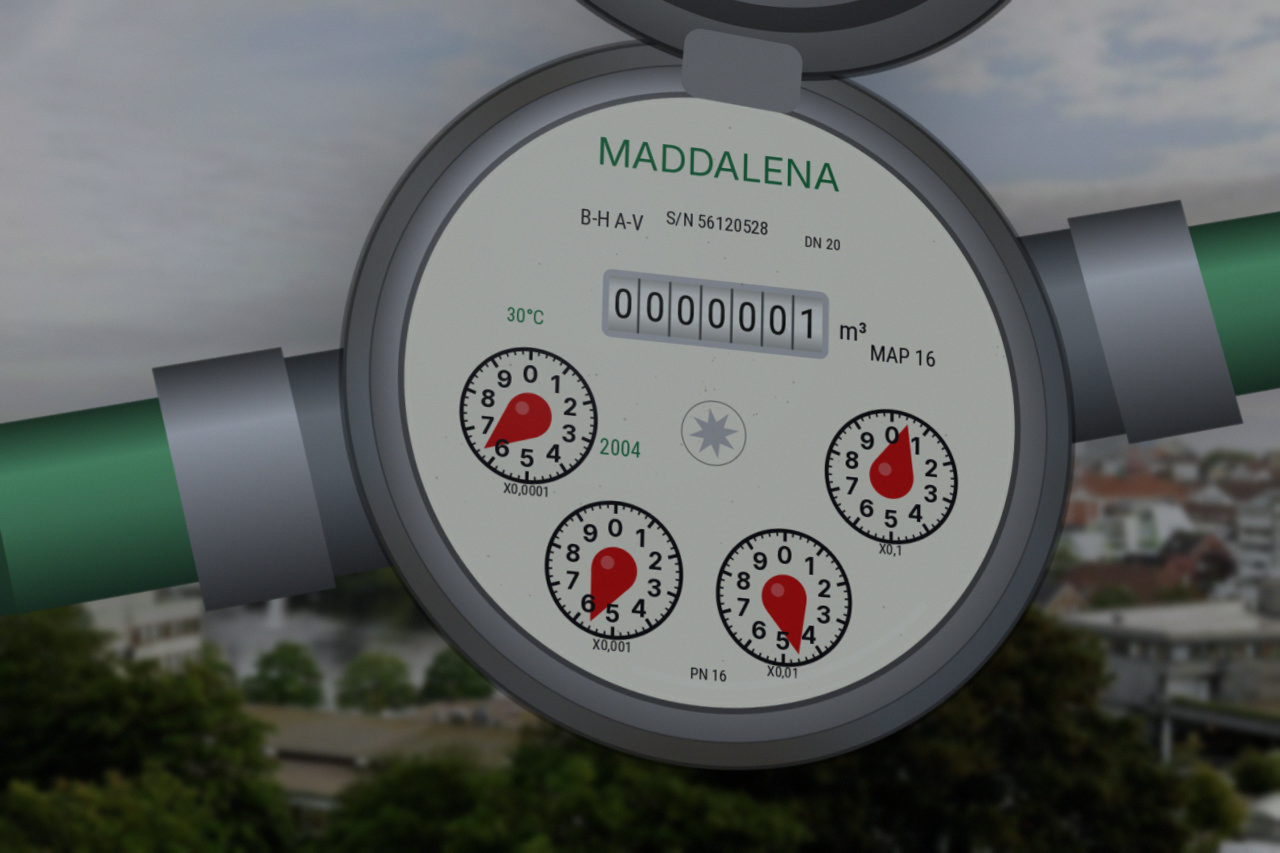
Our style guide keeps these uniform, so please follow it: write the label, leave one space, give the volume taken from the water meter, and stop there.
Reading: 1.0456 m³
